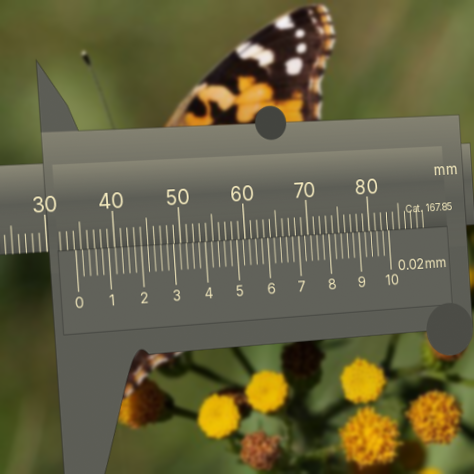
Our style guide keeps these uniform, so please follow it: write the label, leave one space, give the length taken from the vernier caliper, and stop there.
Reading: 34.2 mm
